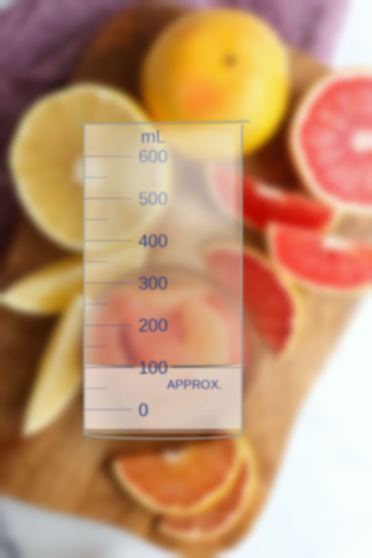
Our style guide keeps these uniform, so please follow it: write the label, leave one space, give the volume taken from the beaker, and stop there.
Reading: 100 mL
